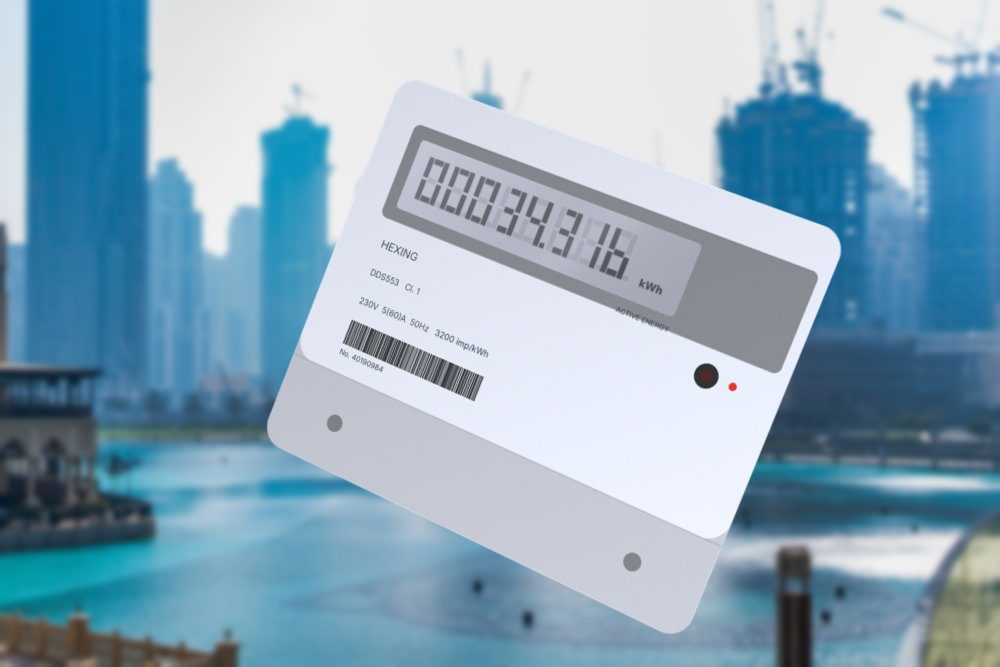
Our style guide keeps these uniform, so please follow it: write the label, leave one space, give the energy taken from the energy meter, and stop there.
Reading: 34.316 kWh
